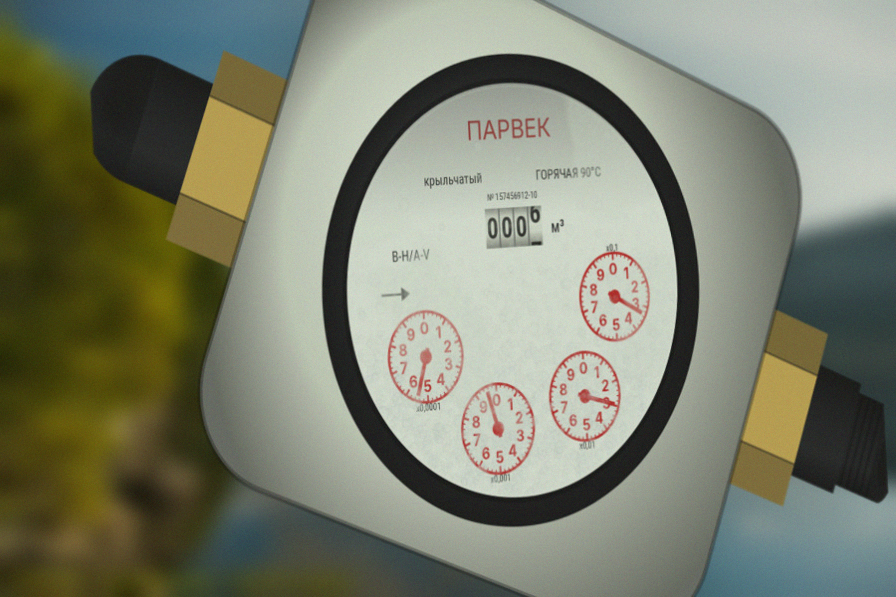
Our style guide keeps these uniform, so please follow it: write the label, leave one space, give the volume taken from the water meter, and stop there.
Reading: 6.3295 m³
